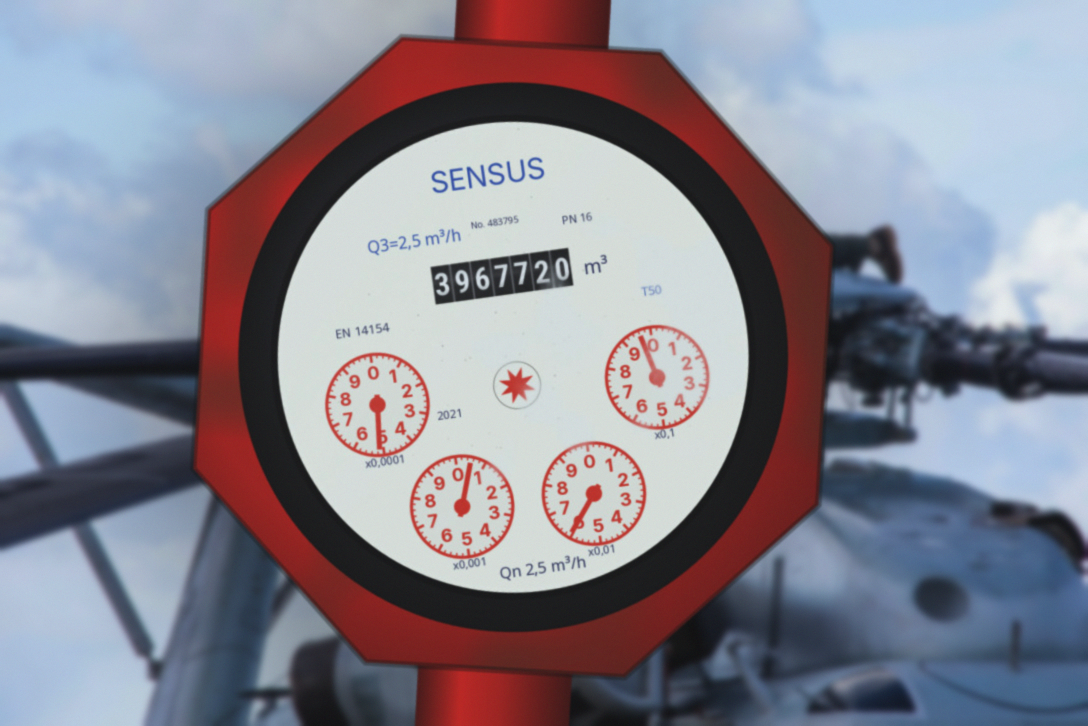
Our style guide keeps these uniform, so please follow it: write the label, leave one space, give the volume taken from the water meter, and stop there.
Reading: 3967719.9605 m³
